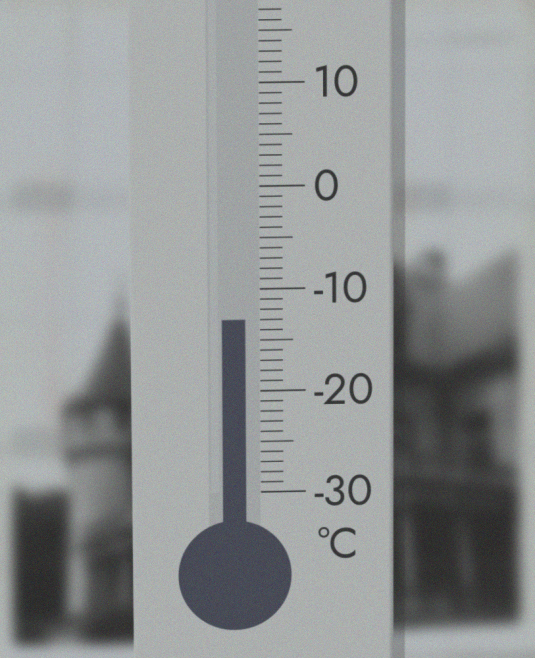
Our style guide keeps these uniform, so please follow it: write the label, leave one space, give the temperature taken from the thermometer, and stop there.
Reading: -13 °C
